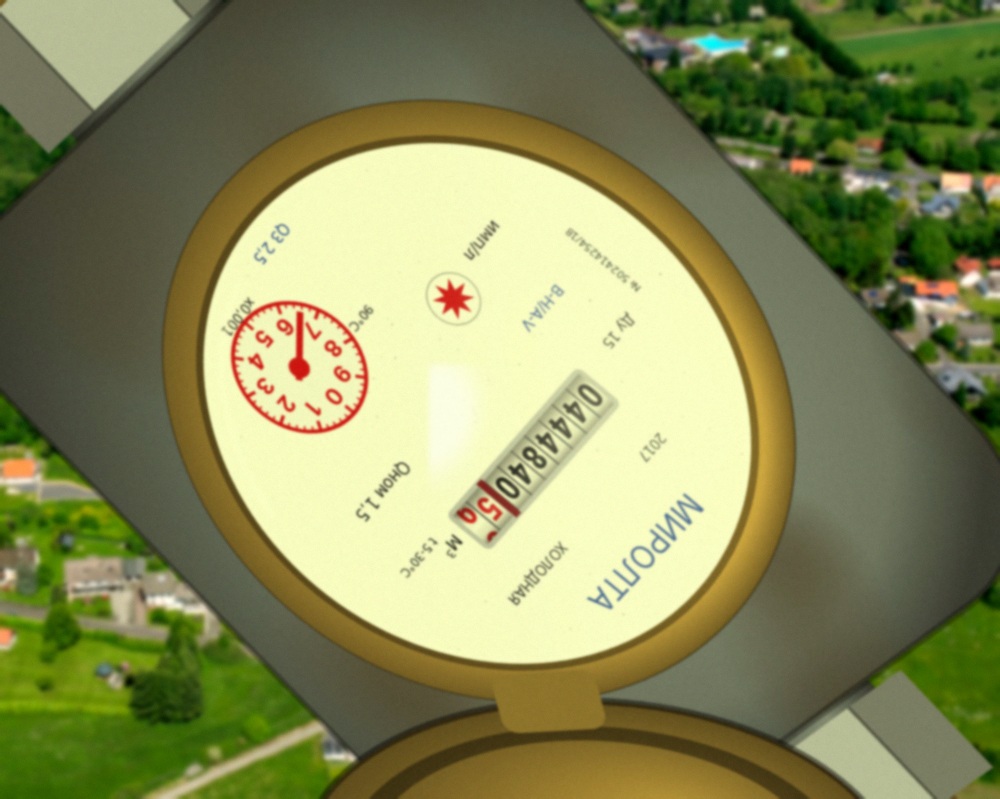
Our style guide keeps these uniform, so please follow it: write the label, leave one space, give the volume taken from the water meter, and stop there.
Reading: 444840.586 m³
